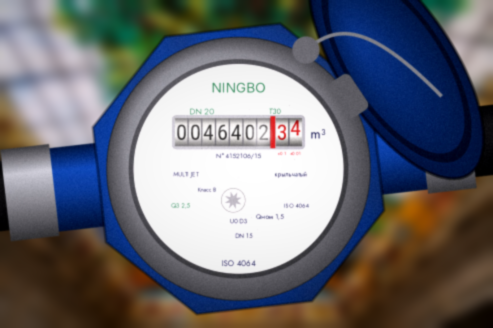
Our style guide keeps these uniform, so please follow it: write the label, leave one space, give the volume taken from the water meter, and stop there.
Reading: 46402.34 m³
